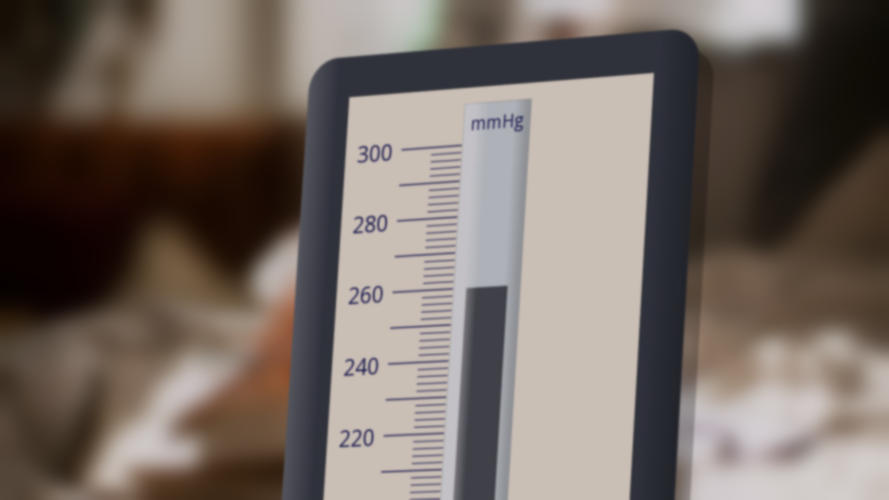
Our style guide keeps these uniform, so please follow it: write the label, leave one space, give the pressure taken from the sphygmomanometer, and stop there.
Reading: 260 mmHg
